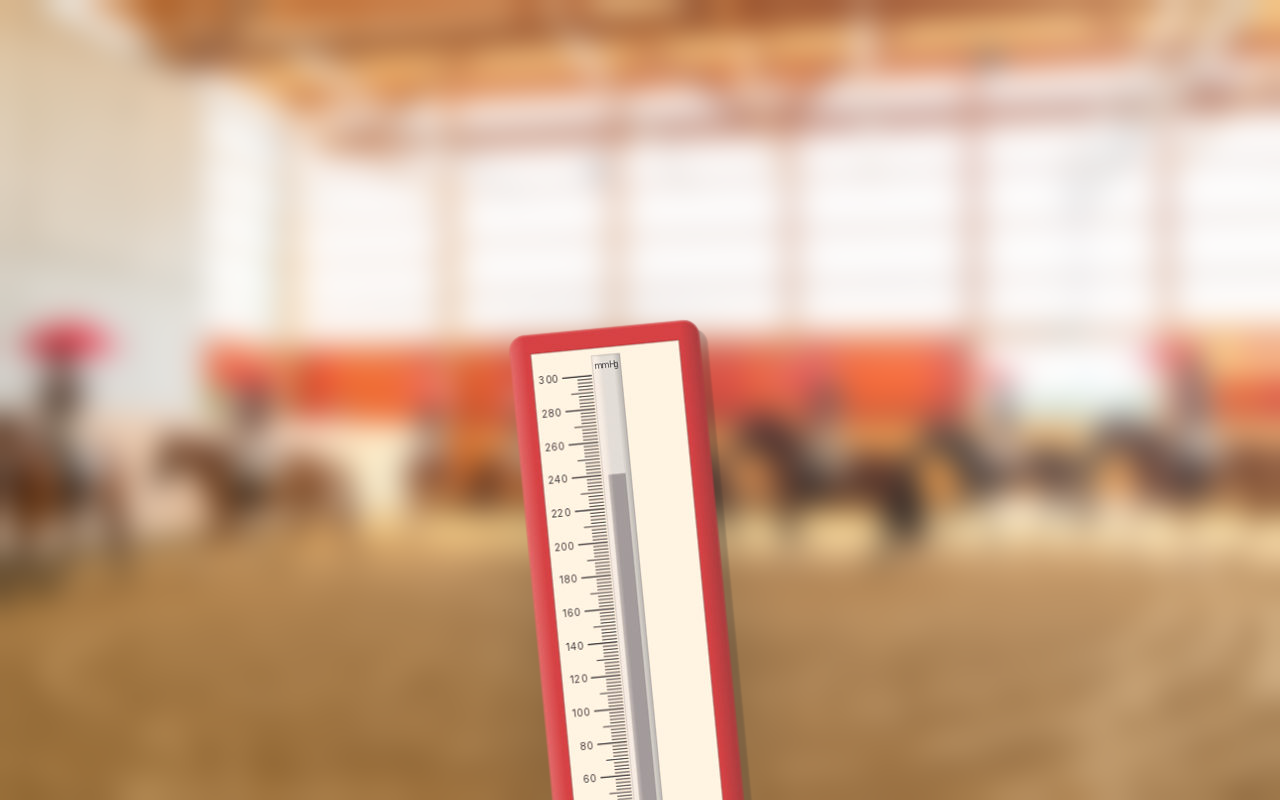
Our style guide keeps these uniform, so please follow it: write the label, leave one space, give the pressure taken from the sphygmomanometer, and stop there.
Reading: 240 mmHg
